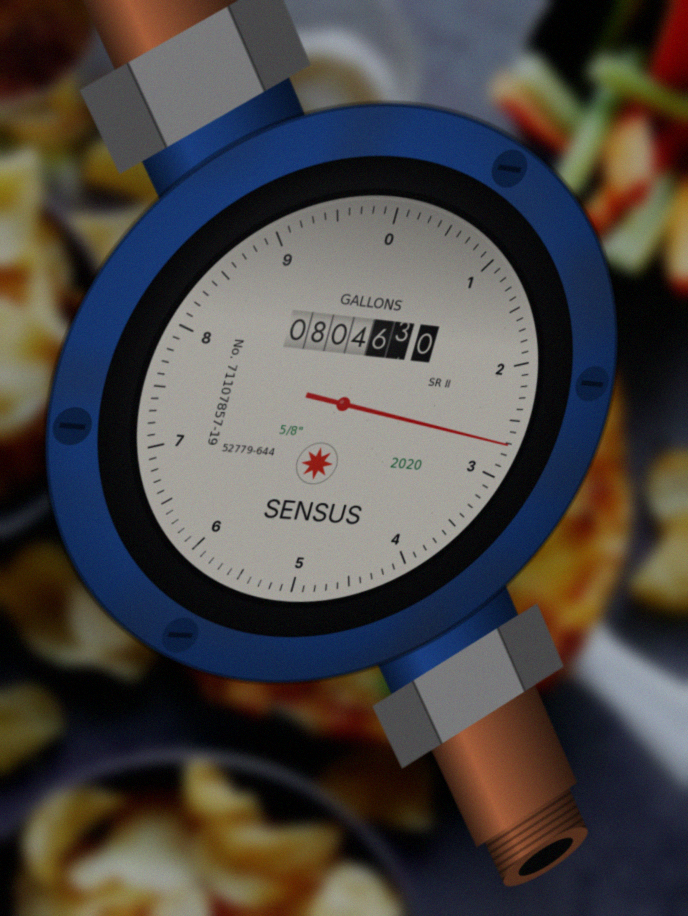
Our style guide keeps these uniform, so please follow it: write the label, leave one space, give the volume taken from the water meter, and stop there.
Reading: 804632.7 gal
